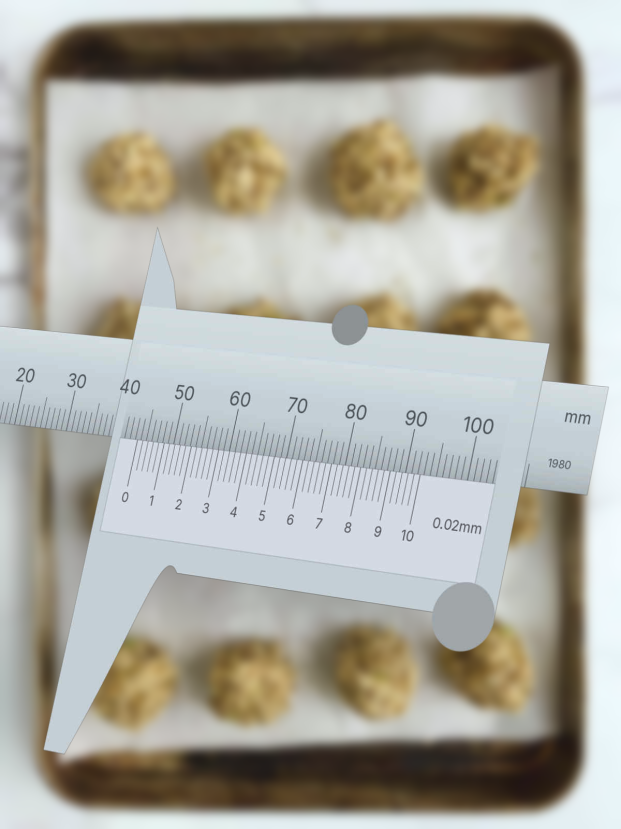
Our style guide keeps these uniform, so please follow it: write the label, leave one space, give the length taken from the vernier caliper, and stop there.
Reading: 43.4 mm
